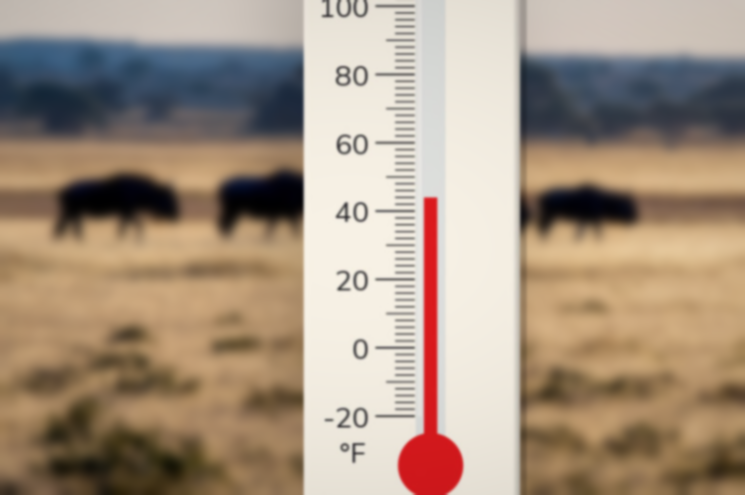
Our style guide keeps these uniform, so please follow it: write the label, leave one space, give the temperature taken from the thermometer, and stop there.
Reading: 44 °F
